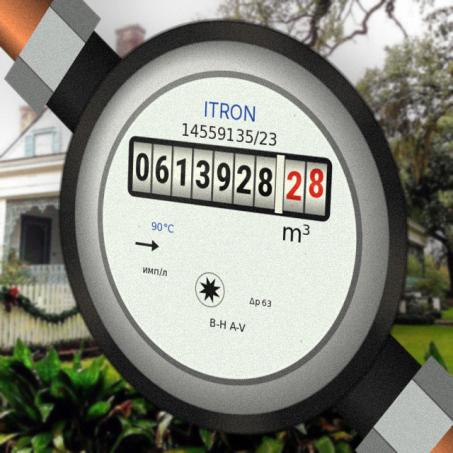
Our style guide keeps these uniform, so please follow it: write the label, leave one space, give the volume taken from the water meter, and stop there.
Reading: 613928.28 m³
